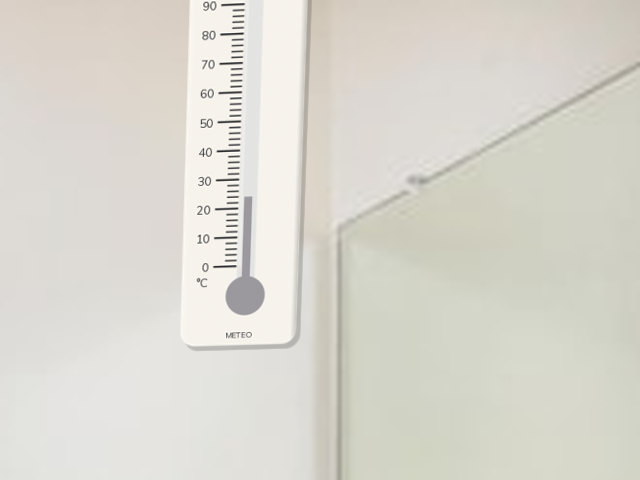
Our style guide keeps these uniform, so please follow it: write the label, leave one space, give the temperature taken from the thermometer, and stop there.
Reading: 24 °C
